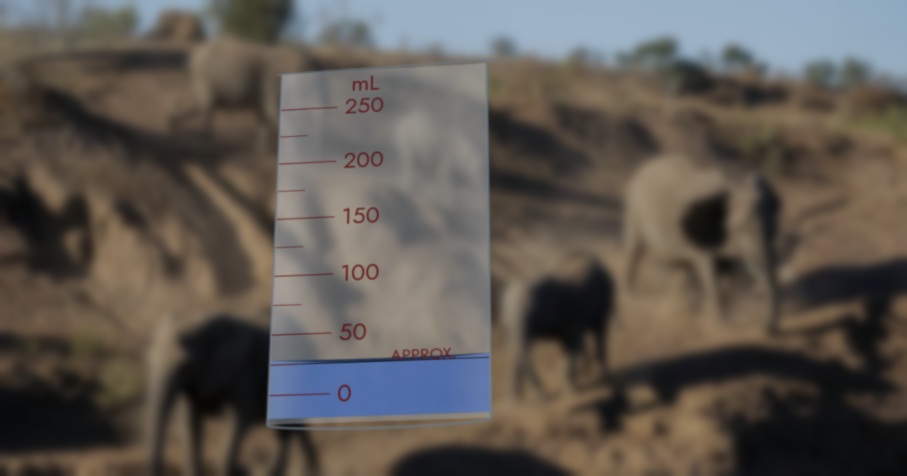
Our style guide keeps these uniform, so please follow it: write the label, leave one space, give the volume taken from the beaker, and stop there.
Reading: 25 mL
